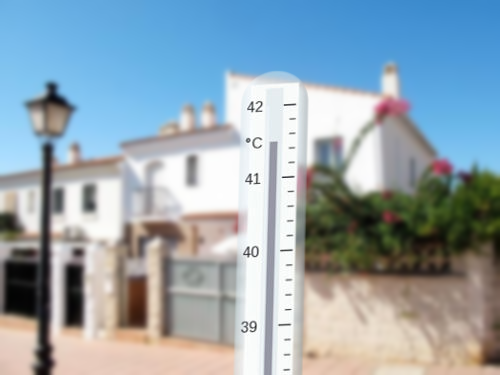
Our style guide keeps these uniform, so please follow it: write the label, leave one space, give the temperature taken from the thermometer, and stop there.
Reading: 41.5 °C
